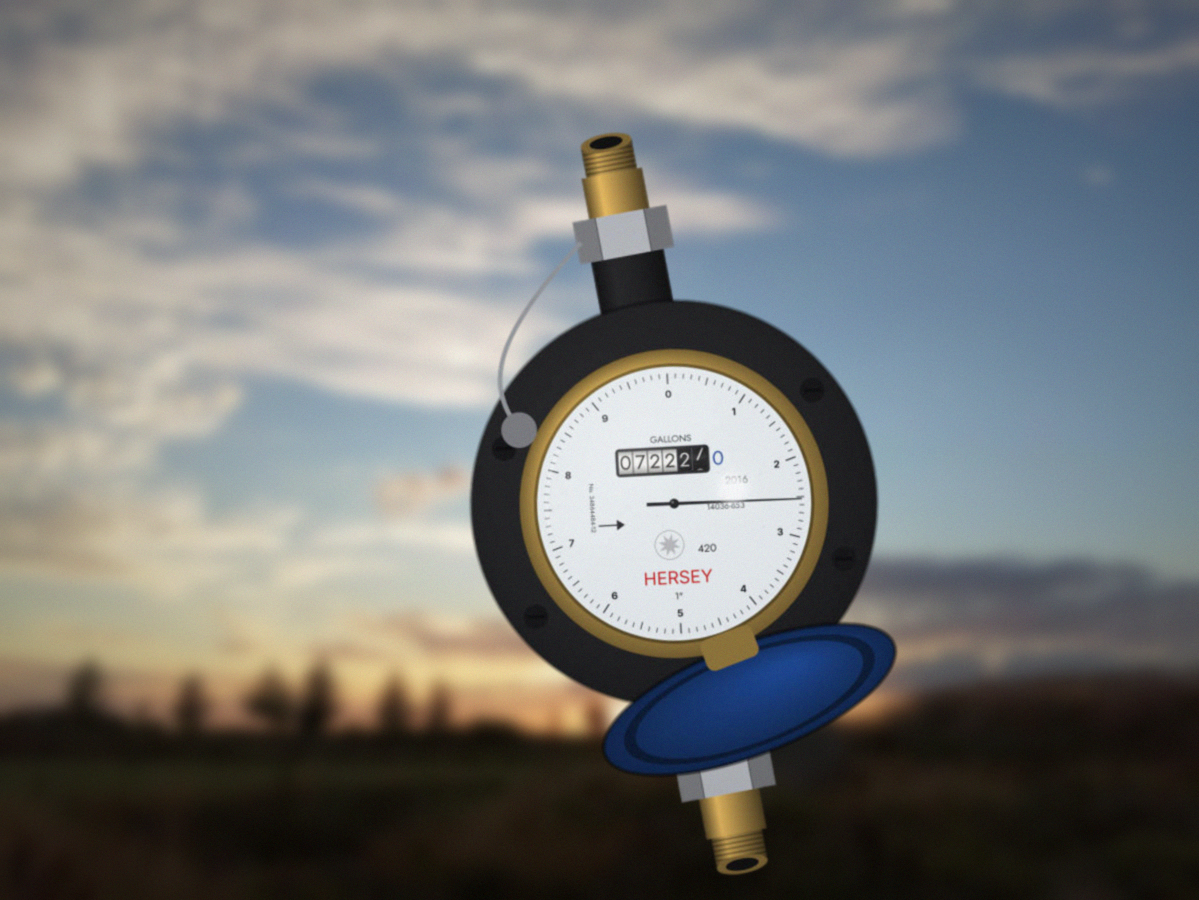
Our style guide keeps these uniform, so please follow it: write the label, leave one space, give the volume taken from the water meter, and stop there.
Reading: 722272.5 gal
